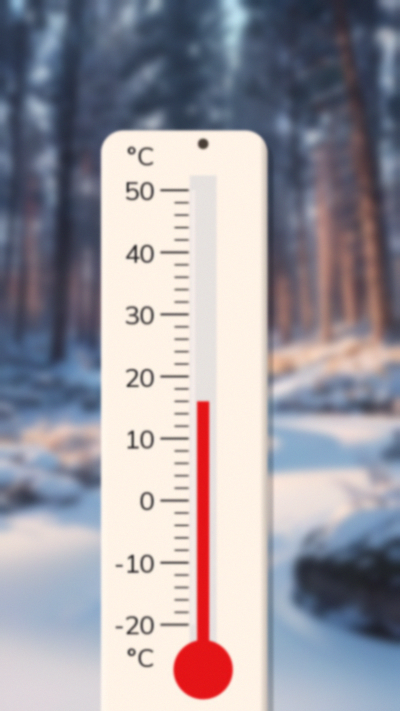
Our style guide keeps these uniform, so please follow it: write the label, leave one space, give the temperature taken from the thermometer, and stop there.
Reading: 16 °C
